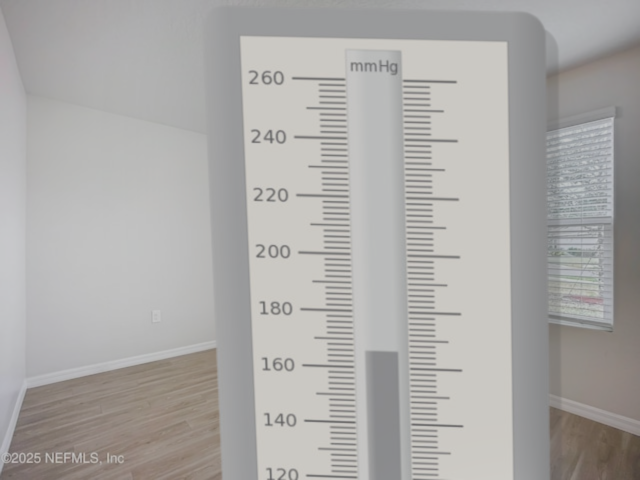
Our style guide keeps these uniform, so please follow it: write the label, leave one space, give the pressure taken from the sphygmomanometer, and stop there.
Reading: 166 mmHg
